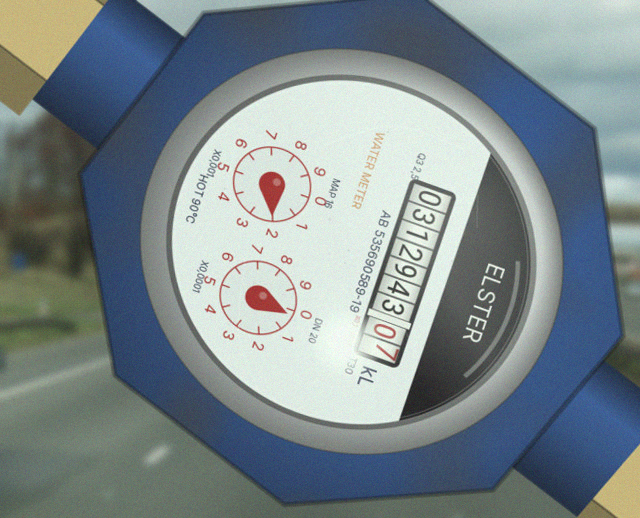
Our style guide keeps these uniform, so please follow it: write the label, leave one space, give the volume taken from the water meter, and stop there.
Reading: 312943.0720 kL
